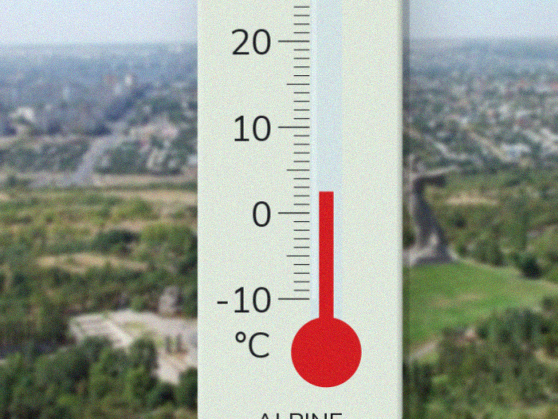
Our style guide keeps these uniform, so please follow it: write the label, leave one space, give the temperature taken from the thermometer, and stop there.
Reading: 2.5 °C
